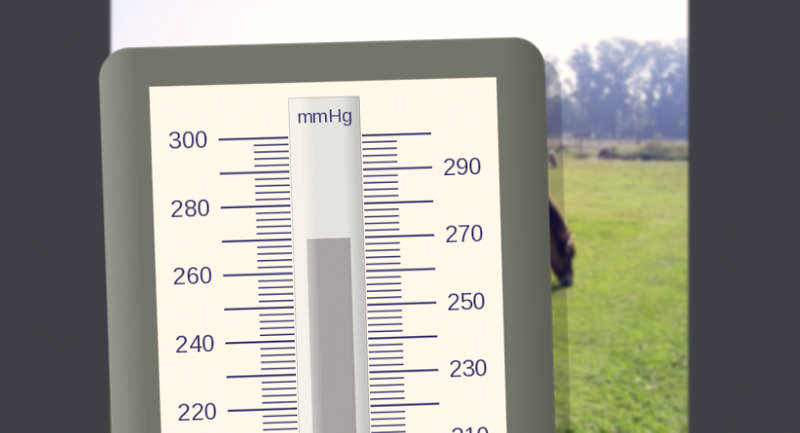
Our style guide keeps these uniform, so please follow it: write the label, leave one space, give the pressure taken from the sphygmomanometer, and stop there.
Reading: 270 mmHg
